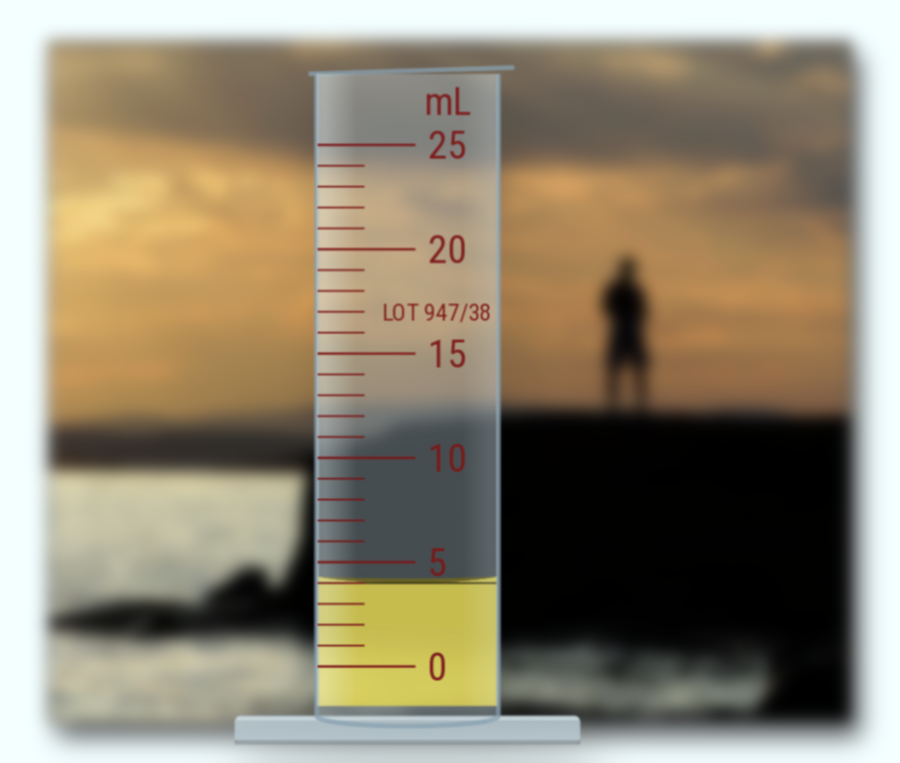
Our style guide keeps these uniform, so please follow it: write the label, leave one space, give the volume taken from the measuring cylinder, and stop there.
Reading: 4 mL
